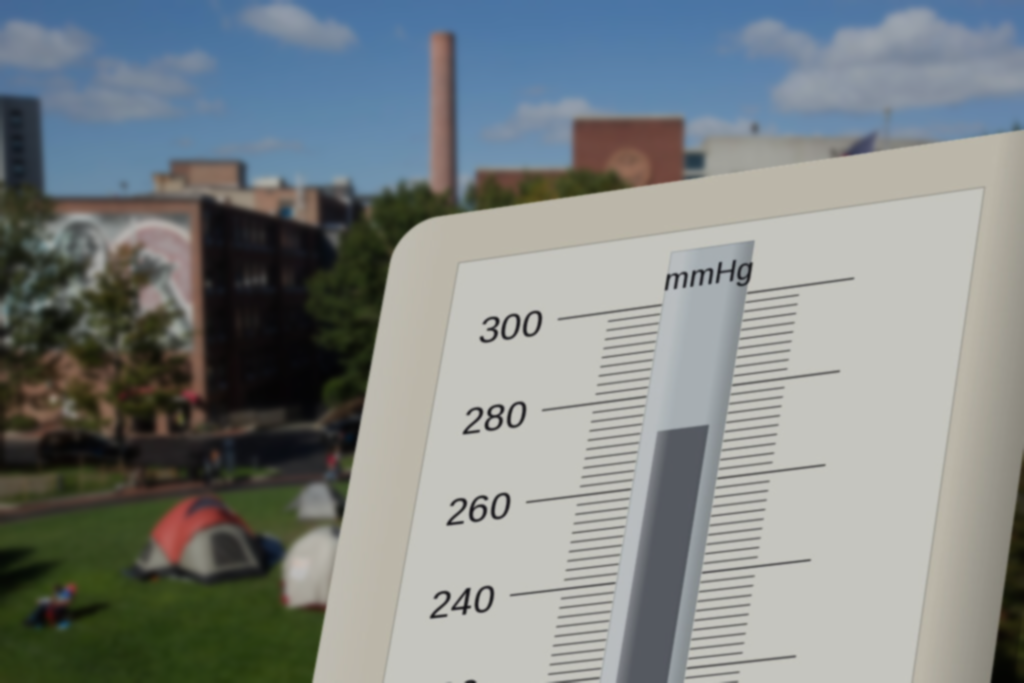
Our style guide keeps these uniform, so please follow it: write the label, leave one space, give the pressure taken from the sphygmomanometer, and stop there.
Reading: 272 mmHg
